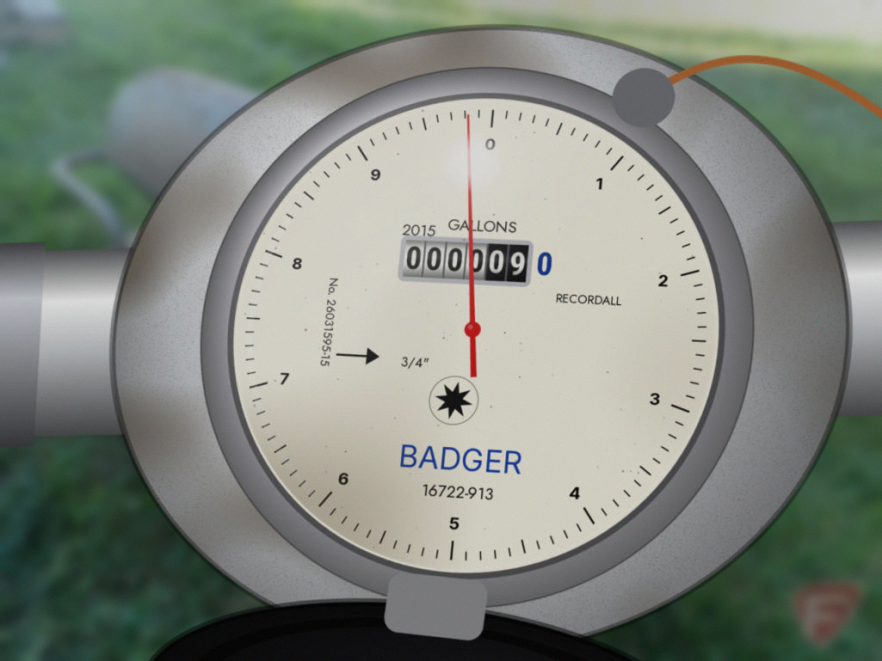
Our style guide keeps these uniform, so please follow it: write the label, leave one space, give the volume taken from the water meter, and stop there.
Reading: 89.8 gal
